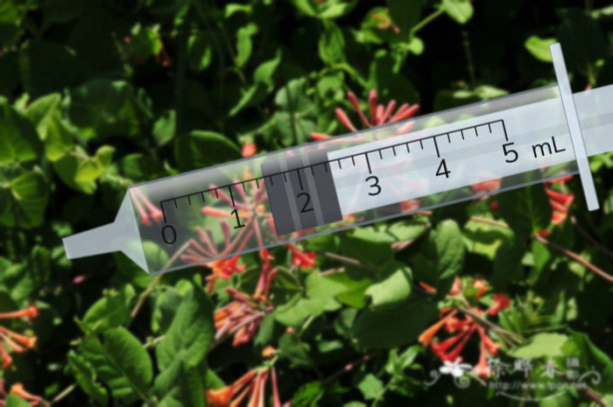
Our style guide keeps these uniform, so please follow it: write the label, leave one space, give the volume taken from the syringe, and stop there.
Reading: 1.5 mL
